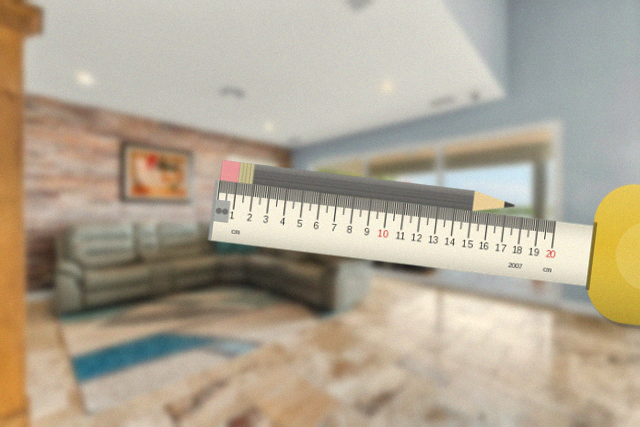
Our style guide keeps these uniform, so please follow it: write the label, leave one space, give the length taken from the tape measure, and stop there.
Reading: 17.5 cm
